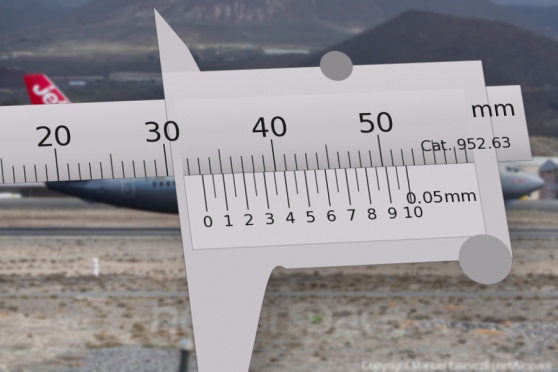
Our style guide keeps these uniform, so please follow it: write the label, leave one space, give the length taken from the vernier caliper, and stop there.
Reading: 33.2 mm
